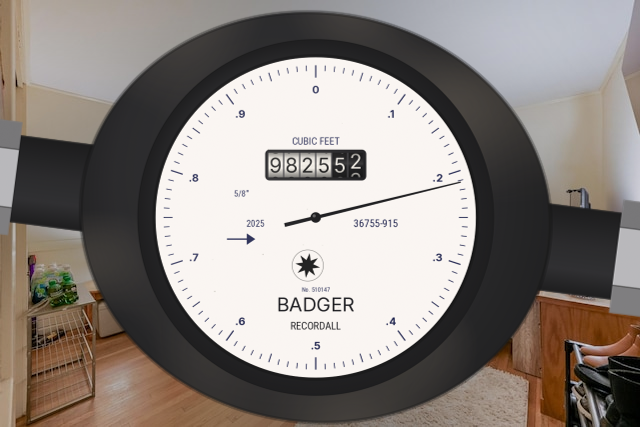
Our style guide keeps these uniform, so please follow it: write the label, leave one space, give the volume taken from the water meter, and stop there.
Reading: 982552.21 ft³
